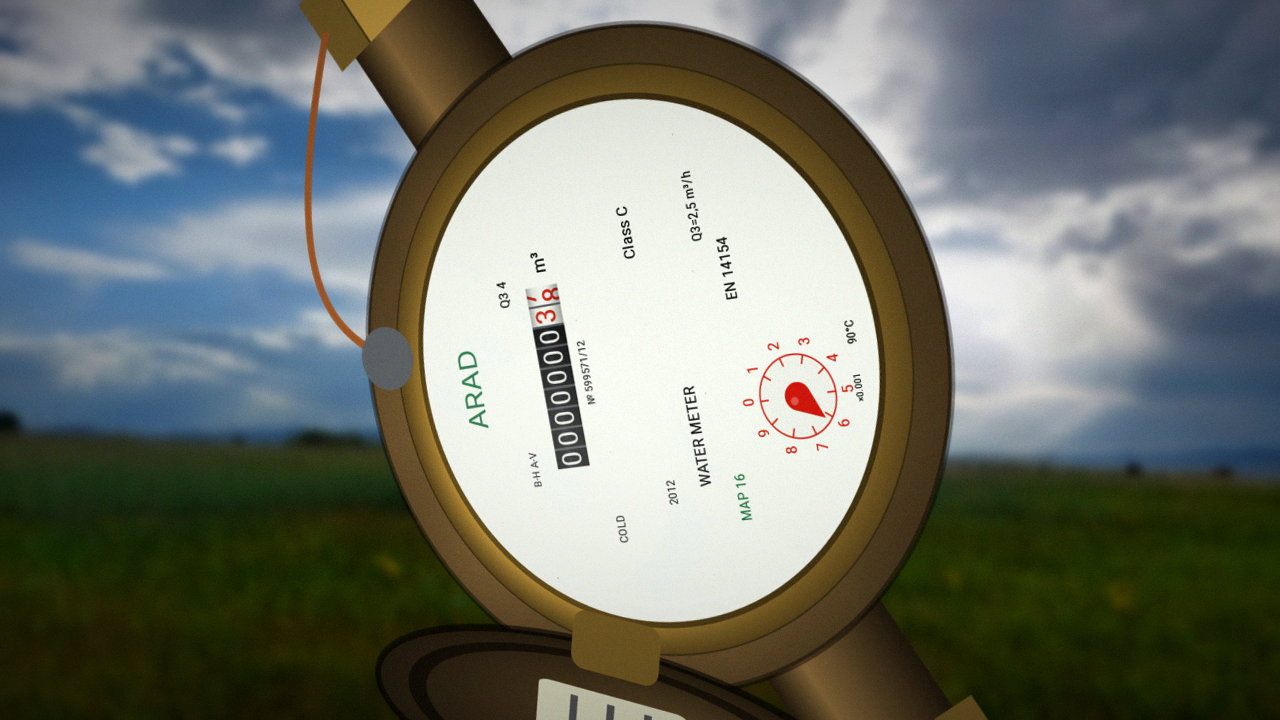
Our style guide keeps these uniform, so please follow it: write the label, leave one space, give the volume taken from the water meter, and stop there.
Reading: 0.376 m³
